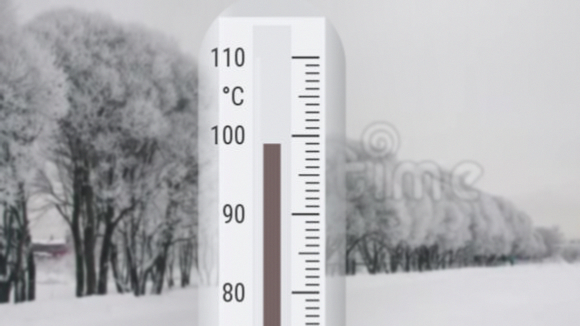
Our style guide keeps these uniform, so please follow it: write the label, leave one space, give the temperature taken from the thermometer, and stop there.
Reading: 99 °C
